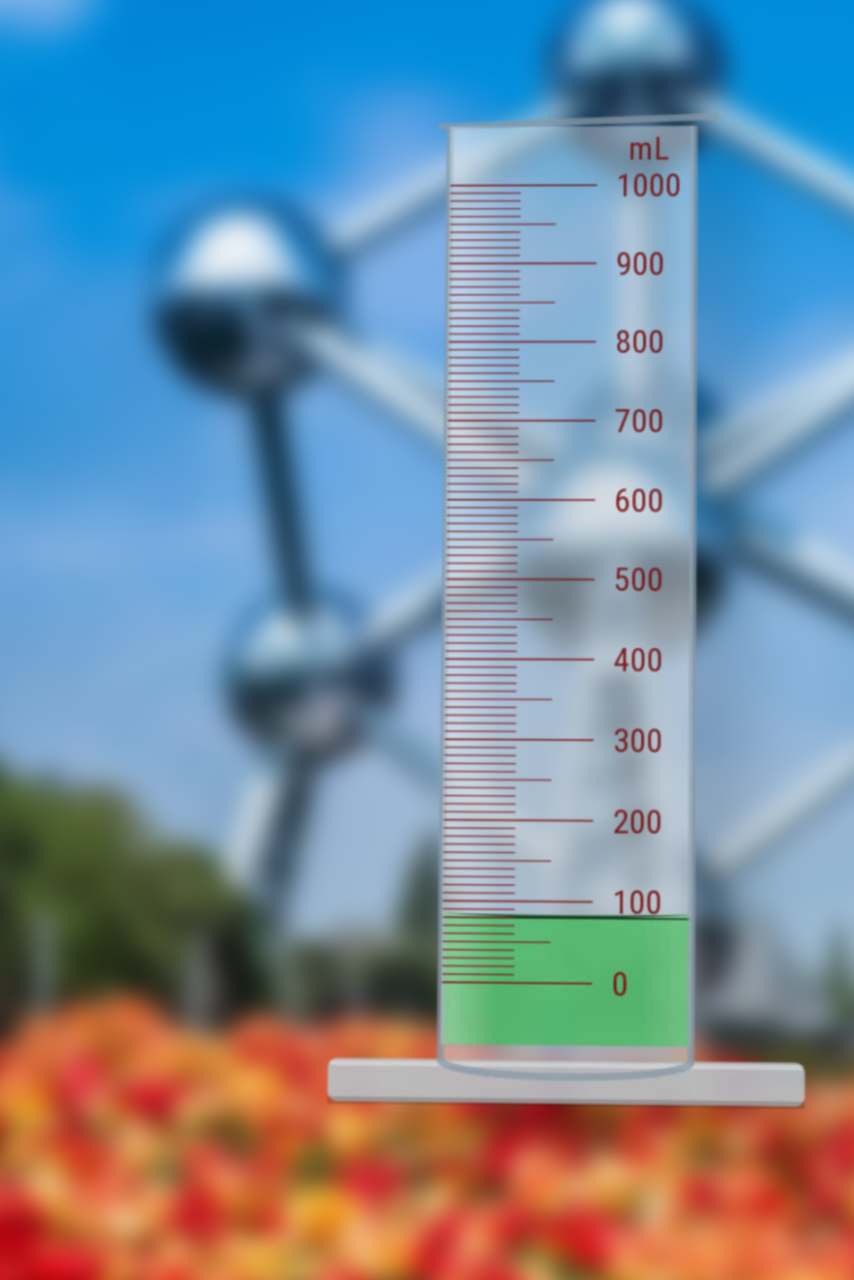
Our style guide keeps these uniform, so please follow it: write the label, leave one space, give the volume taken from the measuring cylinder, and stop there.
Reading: 80 mL
